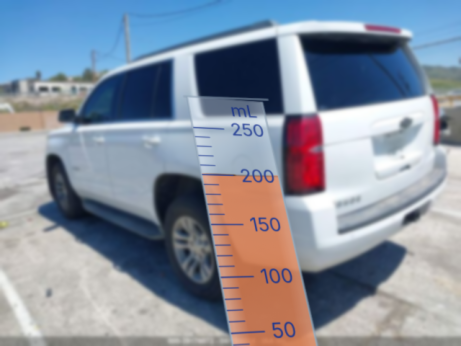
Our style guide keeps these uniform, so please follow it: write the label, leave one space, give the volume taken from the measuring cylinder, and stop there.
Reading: 200 mL
